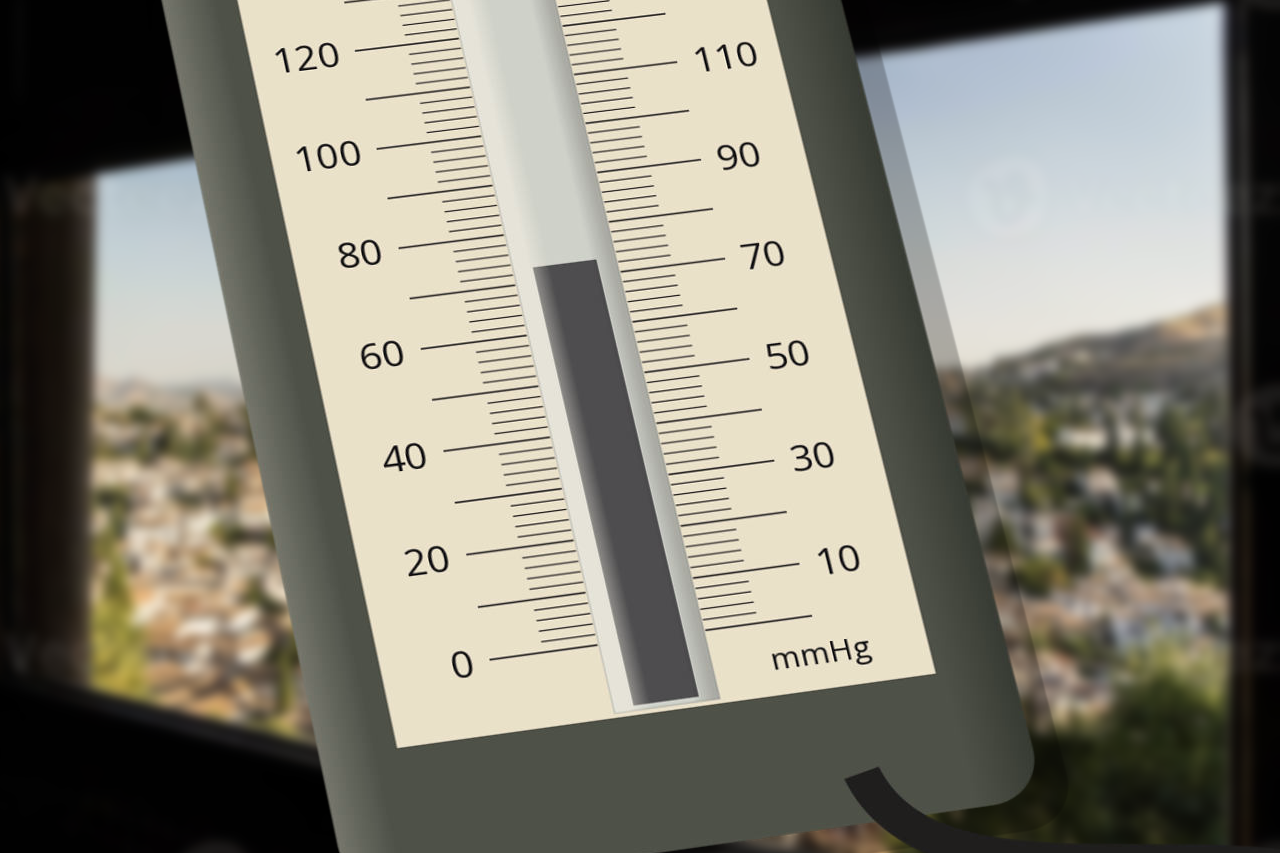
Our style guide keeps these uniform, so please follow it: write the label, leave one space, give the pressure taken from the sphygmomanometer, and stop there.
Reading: 73 mmHg
